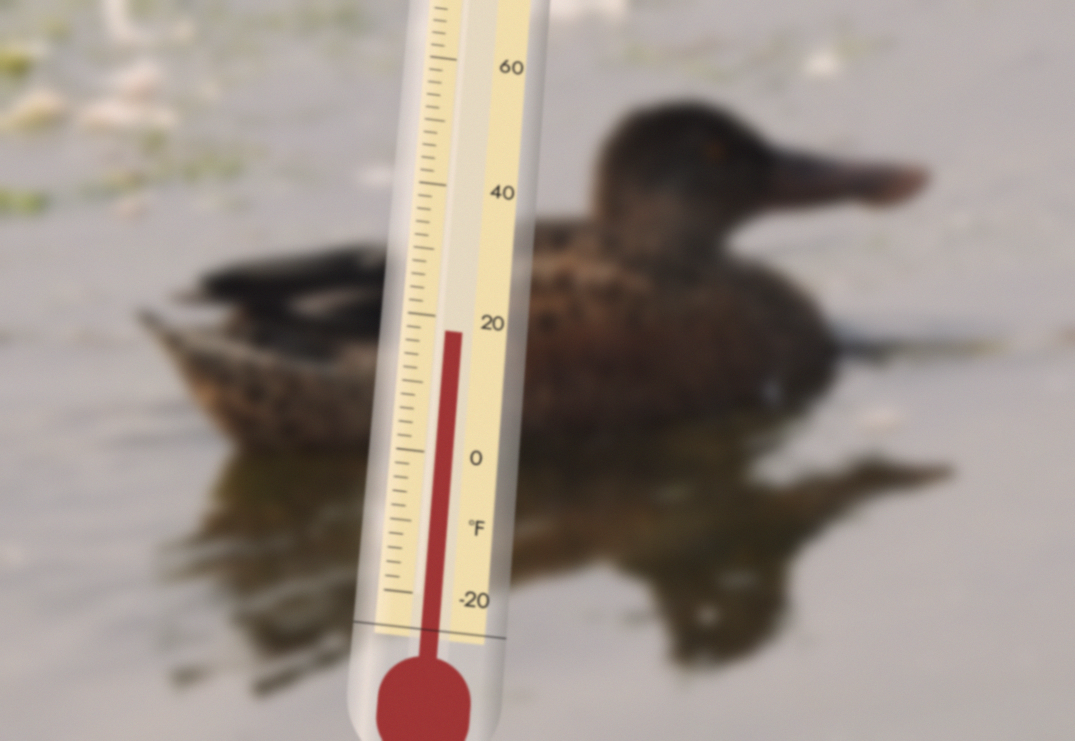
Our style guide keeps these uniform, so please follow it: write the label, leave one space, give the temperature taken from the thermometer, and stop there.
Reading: 18 °F
